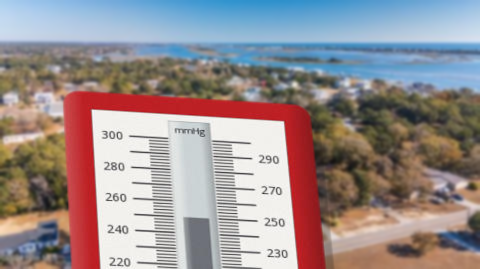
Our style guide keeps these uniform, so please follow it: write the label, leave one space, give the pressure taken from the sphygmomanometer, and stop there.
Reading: 250 mmHg
